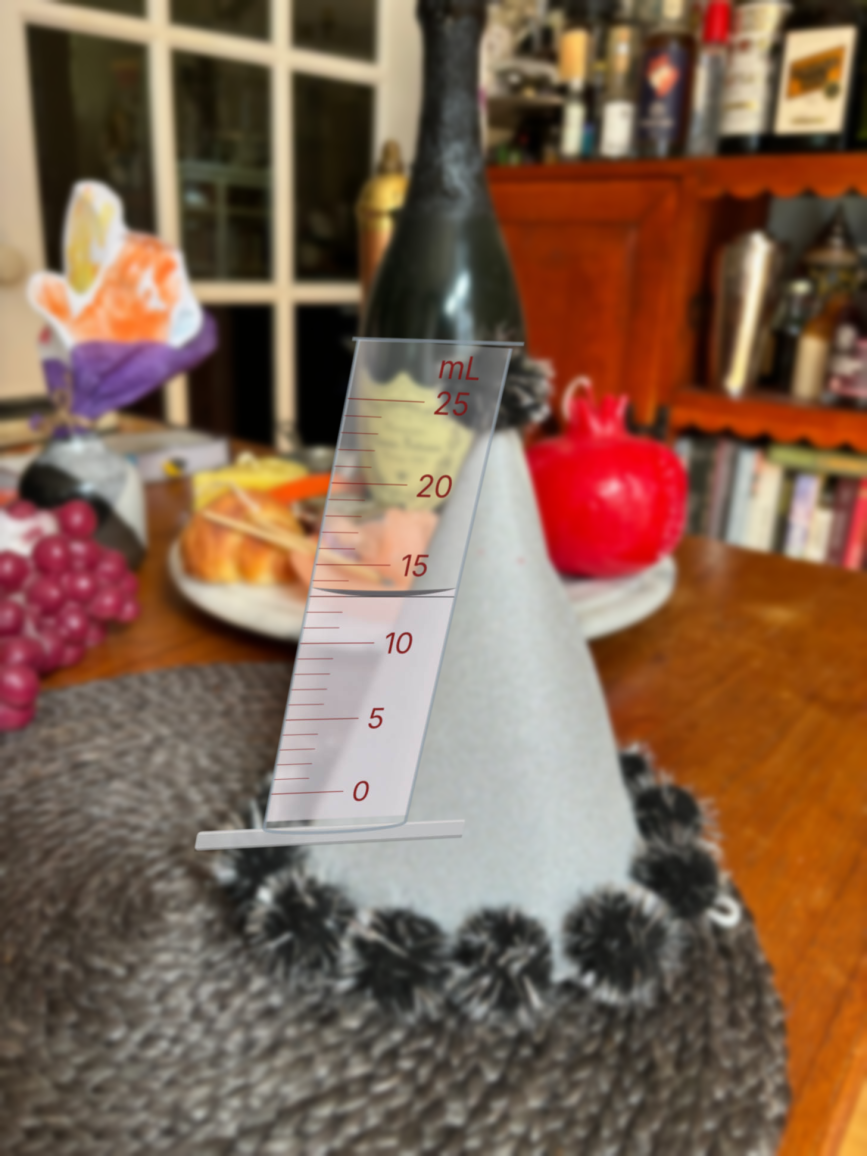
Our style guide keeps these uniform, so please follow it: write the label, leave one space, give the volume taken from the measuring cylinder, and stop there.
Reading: 13 mL
